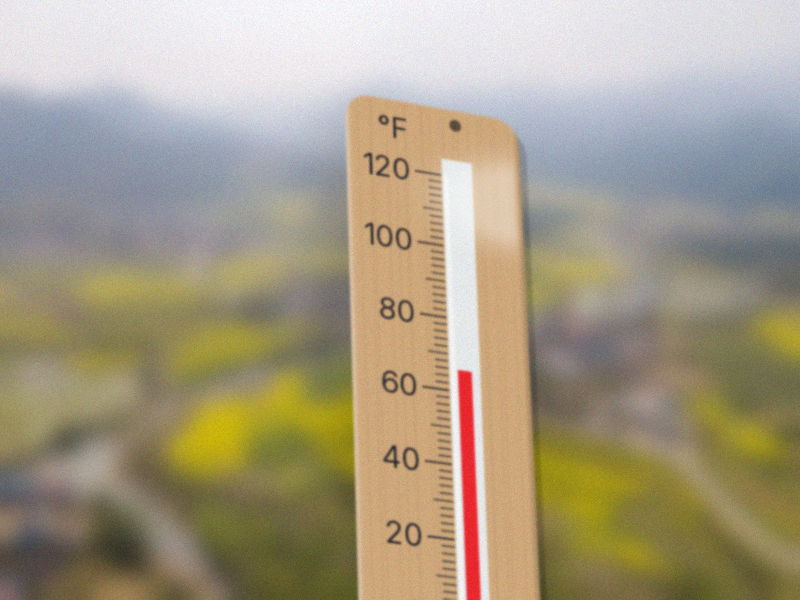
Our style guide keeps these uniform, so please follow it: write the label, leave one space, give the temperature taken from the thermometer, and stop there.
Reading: 66 °F
